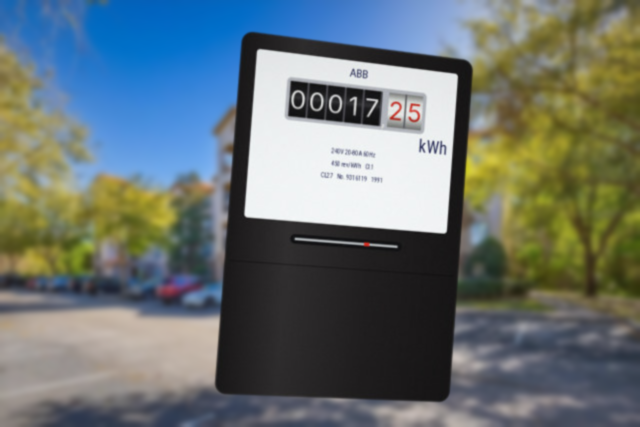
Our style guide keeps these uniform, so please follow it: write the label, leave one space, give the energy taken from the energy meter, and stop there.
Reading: 17.25 kWh
